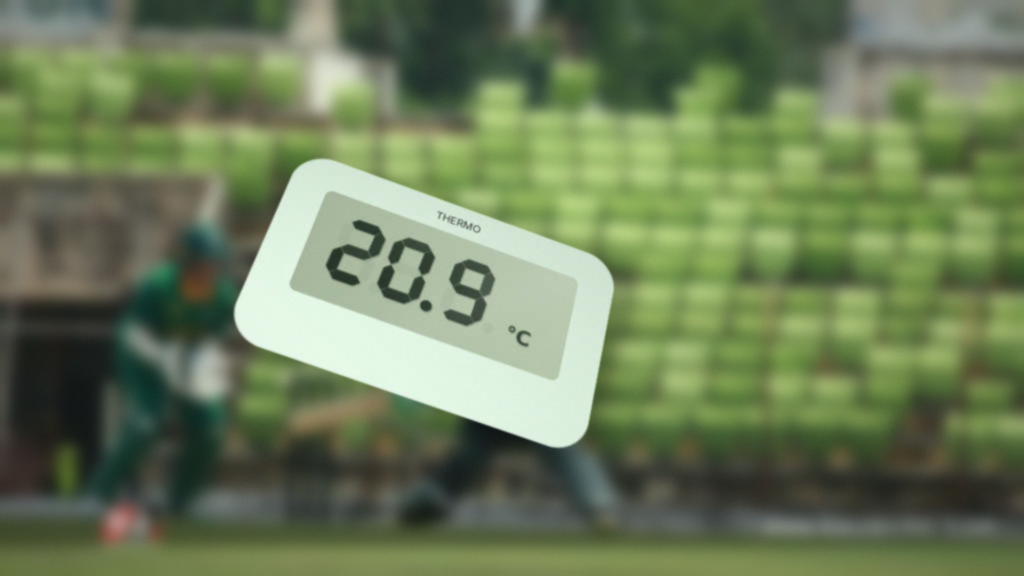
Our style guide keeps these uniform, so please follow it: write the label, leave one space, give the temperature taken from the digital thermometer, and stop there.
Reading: 20.9 °C
